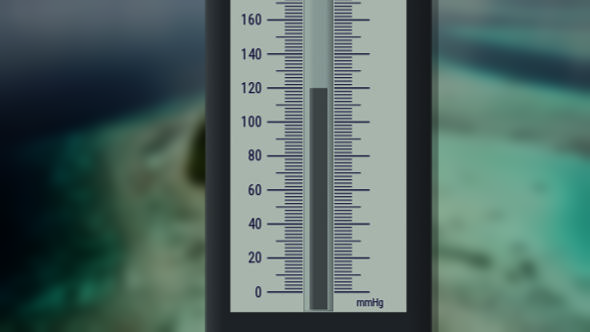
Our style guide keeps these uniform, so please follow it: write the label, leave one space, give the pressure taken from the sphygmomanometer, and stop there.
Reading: 120 mmHg
